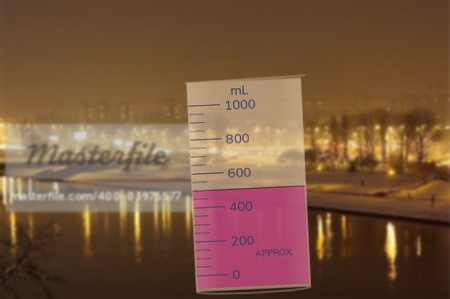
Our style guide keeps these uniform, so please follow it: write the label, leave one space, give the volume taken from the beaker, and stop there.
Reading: 500 mL
